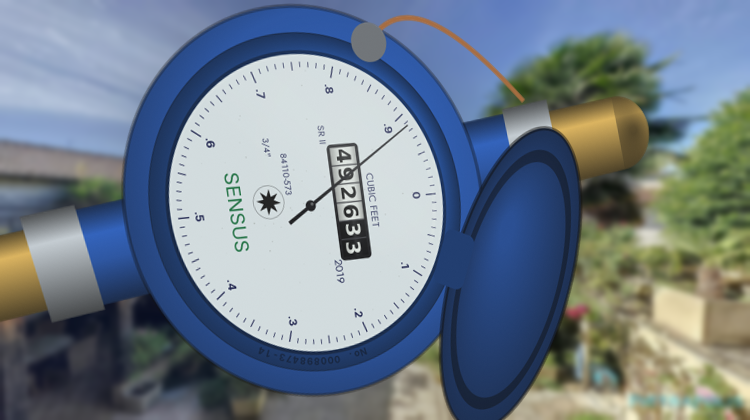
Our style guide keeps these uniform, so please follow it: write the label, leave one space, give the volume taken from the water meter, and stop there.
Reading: 492632.91 ft³
